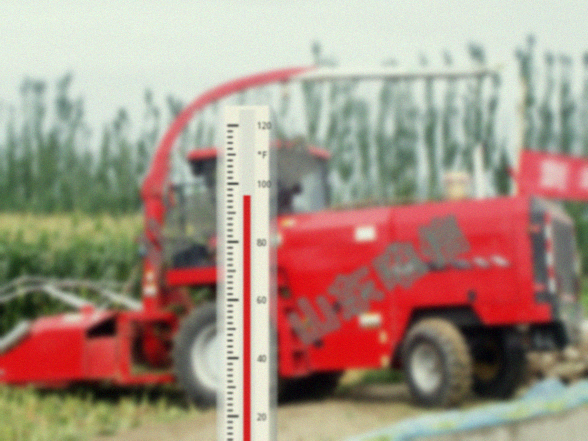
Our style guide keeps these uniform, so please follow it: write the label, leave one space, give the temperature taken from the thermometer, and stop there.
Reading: 96 °F
